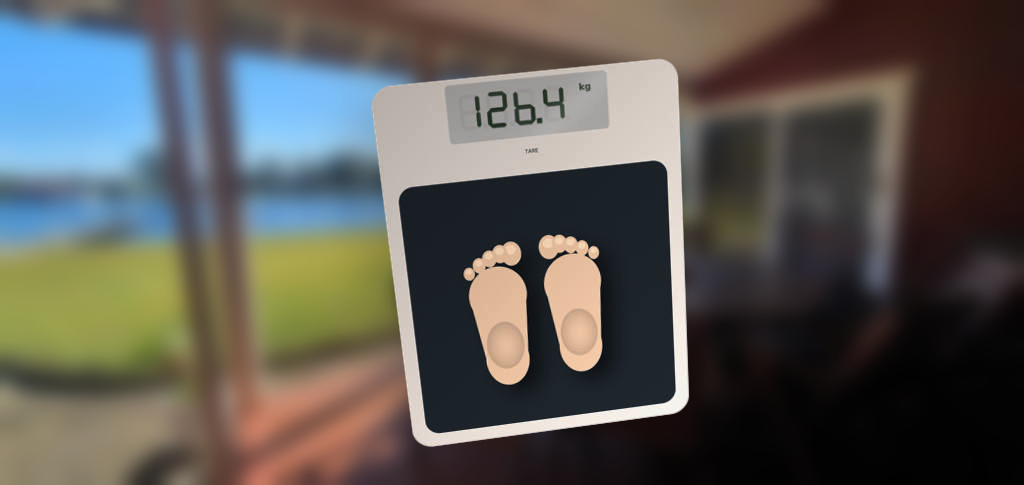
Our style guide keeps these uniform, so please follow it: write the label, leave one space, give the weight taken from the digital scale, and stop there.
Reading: 126.4 kg
